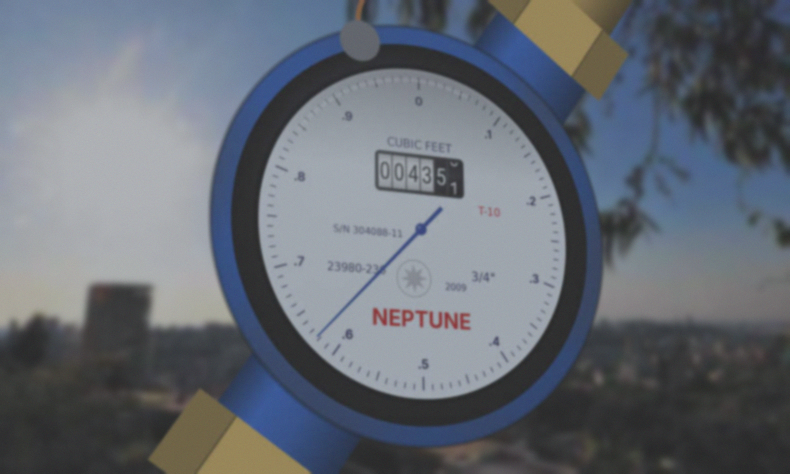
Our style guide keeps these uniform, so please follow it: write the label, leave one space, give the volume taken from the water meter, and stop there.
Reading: 4350.62 ft³
